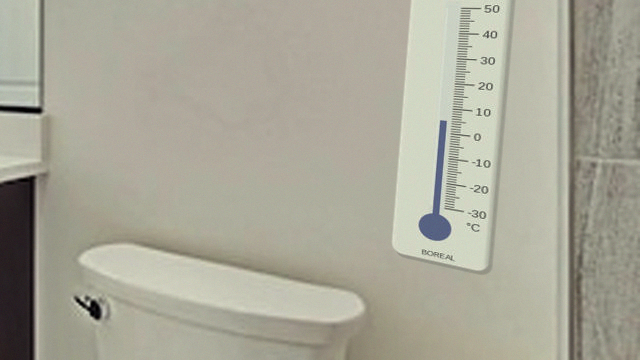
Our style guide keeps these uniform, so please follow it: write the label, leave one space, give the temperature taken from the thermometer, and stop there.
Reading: 5 °C
